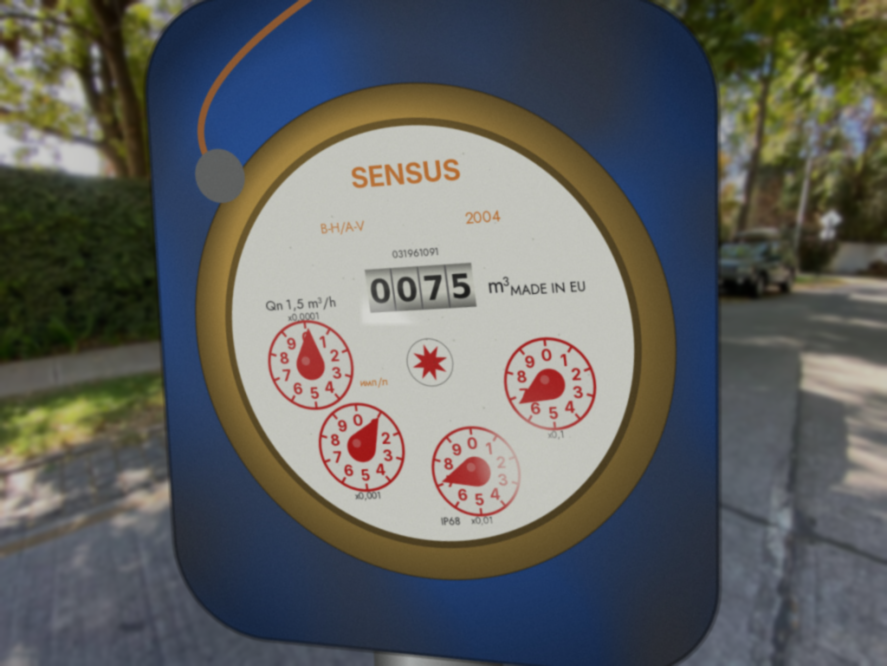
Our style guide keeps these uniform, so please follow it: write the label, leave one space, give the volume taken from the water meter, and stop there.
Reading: 75.6710 m³
